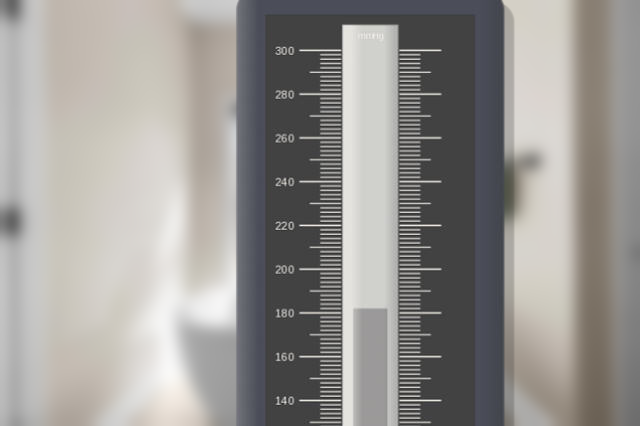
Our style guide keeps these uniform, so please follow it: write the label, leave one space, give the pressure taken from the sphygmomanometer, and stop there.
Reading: 182 mmHg
